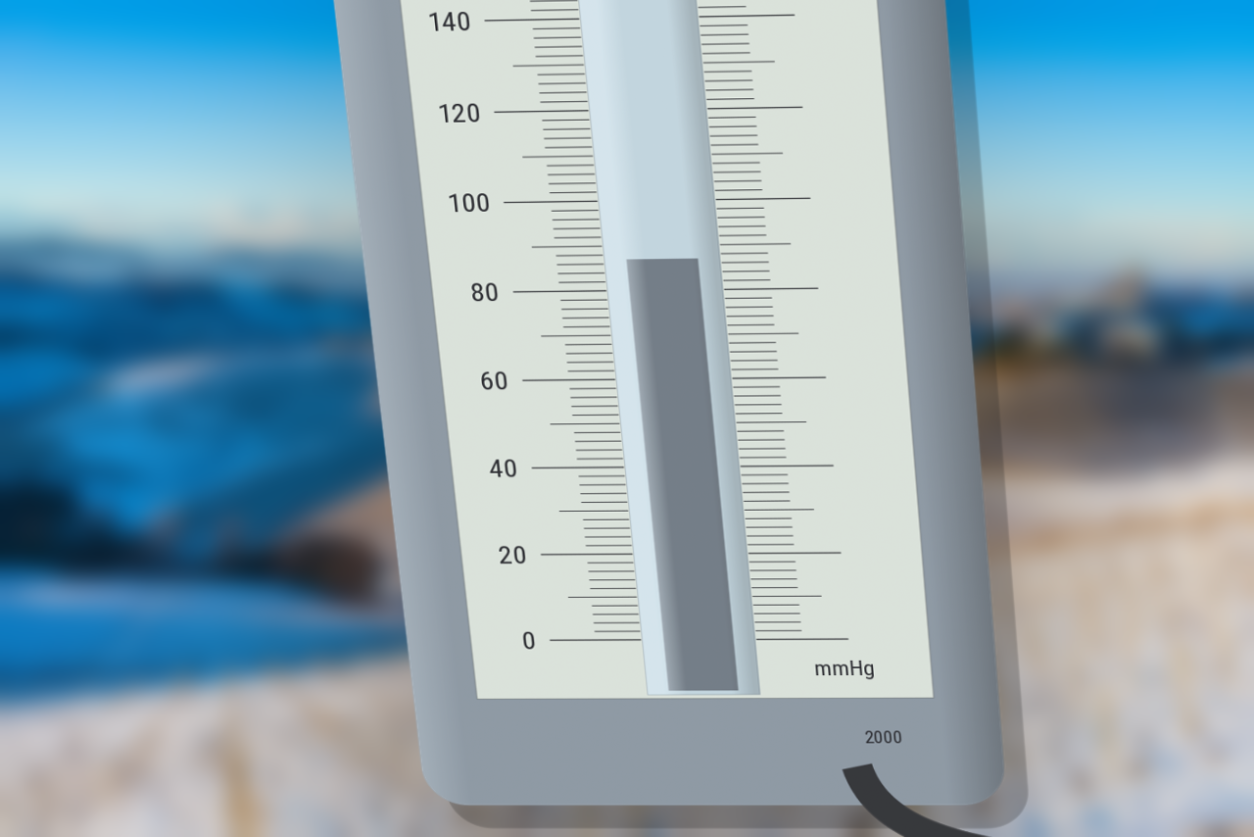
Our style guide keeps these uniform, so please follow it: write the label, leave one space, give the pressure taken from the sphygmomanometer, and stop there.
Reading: 87 mmHg
